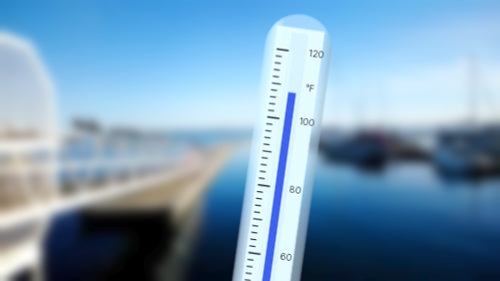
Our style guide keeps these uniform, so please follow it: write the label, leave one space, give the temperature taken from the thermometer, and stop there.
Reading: 108 °F
